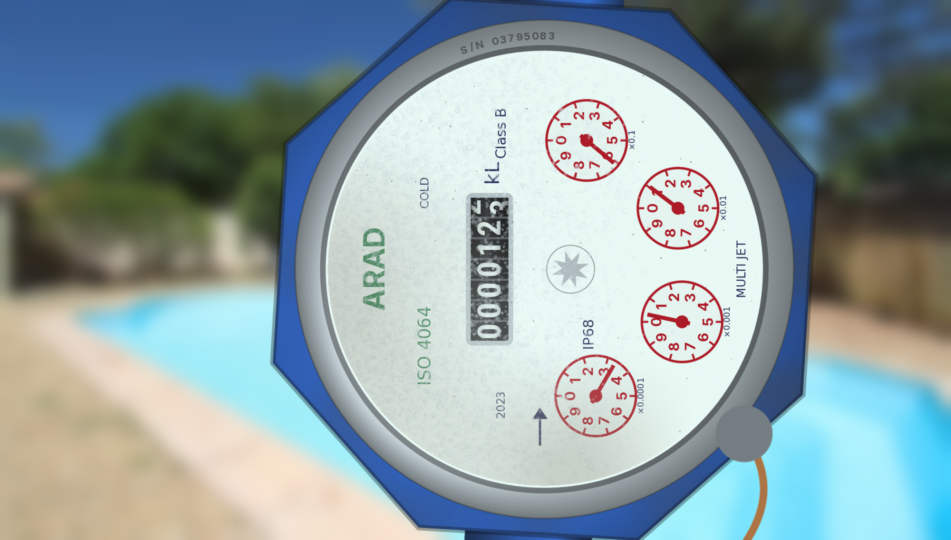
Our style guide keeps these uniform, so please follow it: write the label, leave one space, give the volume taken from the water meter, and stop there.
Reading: 122.6103 kL
